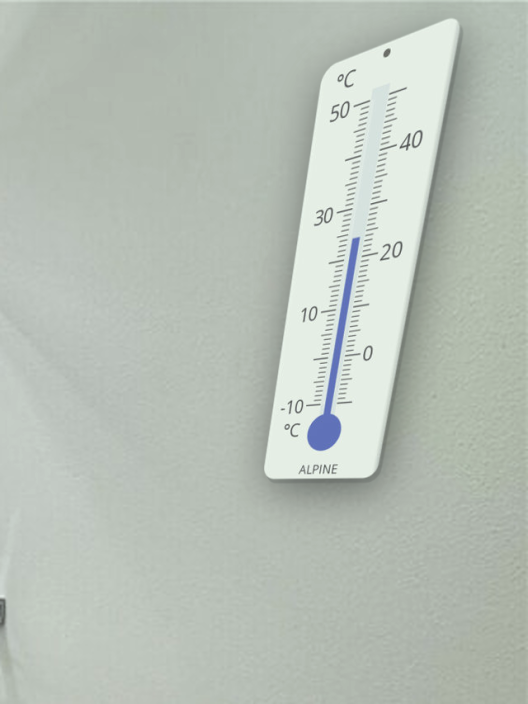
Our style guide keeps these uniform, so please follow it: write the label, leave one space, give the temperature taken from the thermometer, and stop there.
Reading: 24 °C
